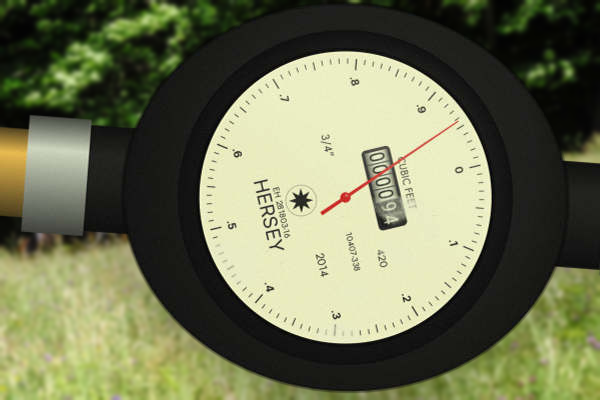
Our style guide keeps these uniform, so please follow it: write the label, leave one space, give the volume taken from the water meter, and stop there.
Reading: 93.94 ft³
